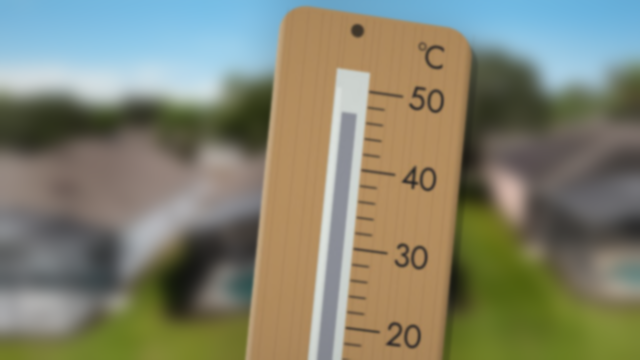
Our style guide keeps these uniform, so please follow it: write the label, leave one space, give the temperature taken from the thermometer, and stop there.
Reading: 47 °C
